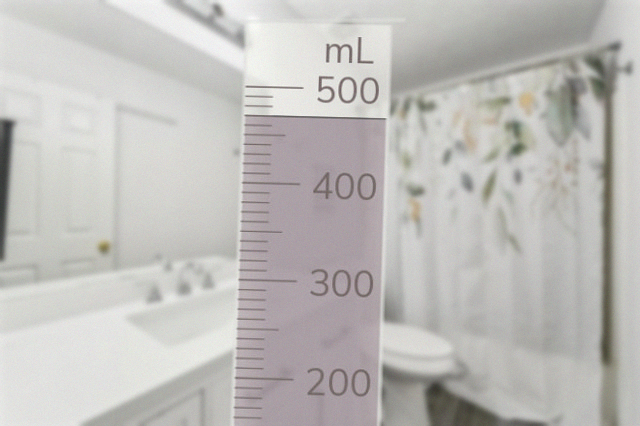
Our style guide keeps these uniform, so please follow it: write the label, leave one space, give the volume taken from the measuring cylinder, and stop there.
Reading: 470 mL
